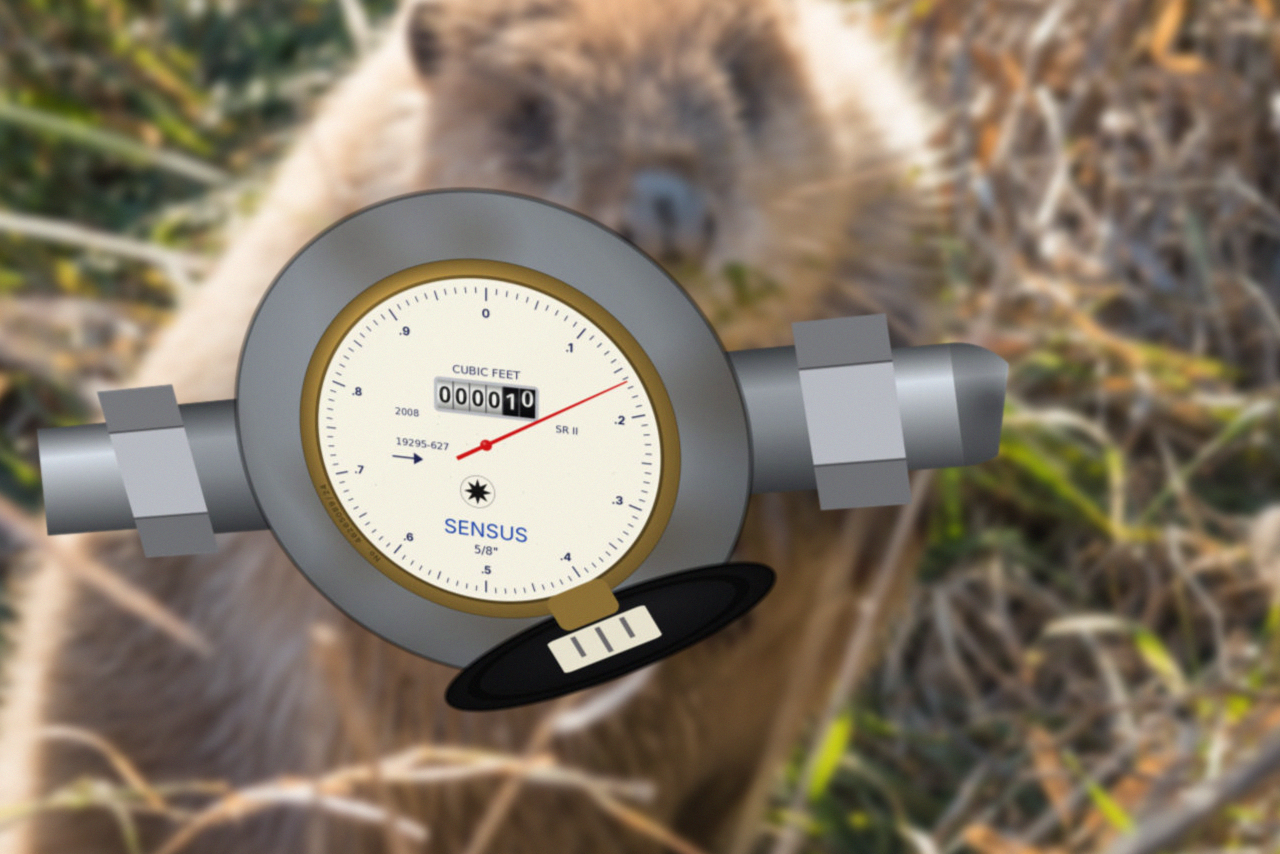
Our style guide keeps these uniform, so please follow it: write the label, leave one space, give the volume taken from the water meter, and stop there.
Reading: 10.16 ft³
